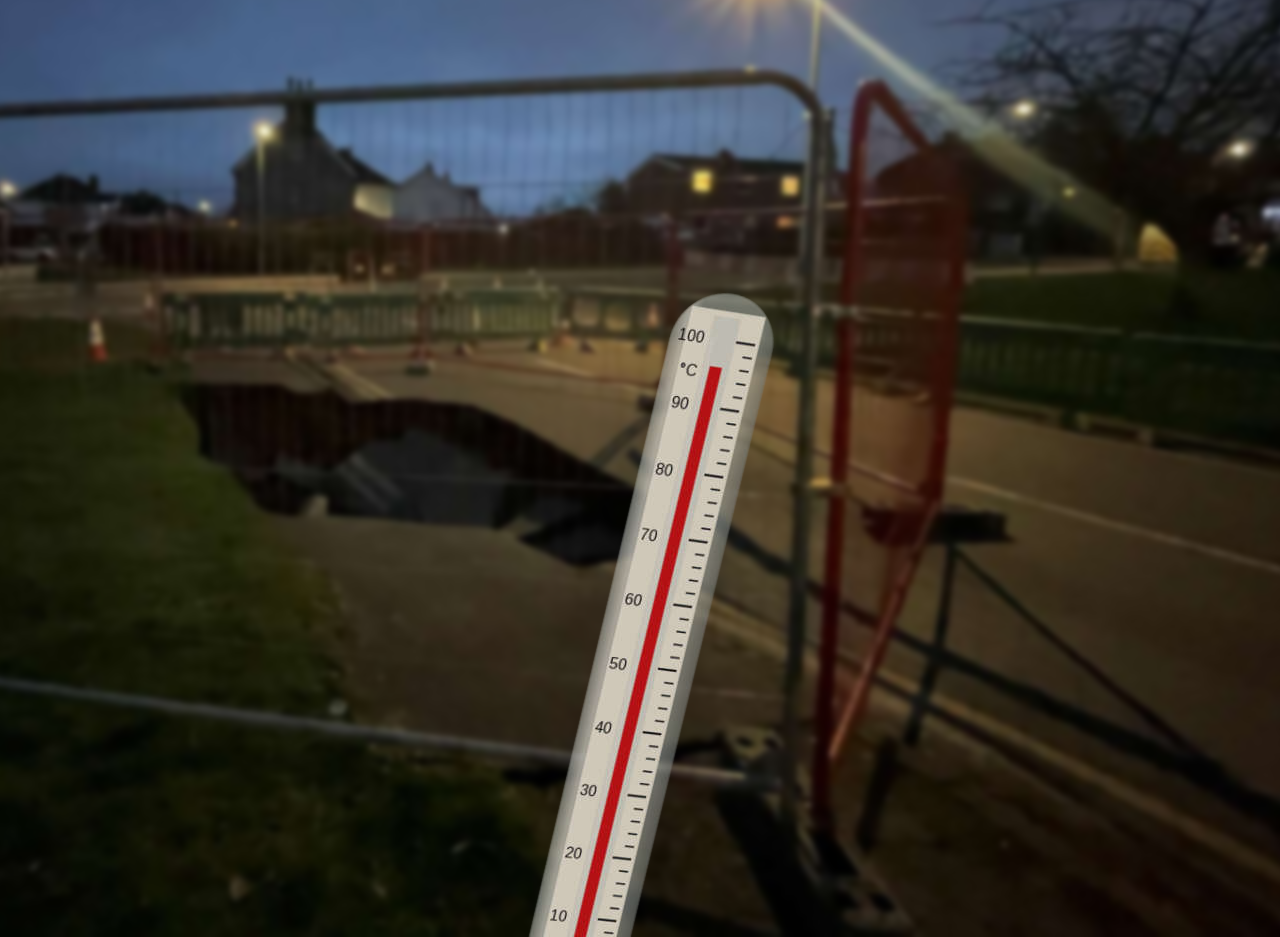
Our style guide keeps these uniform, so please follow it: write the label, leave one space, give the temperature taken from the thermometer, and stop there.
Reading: 96 °C
